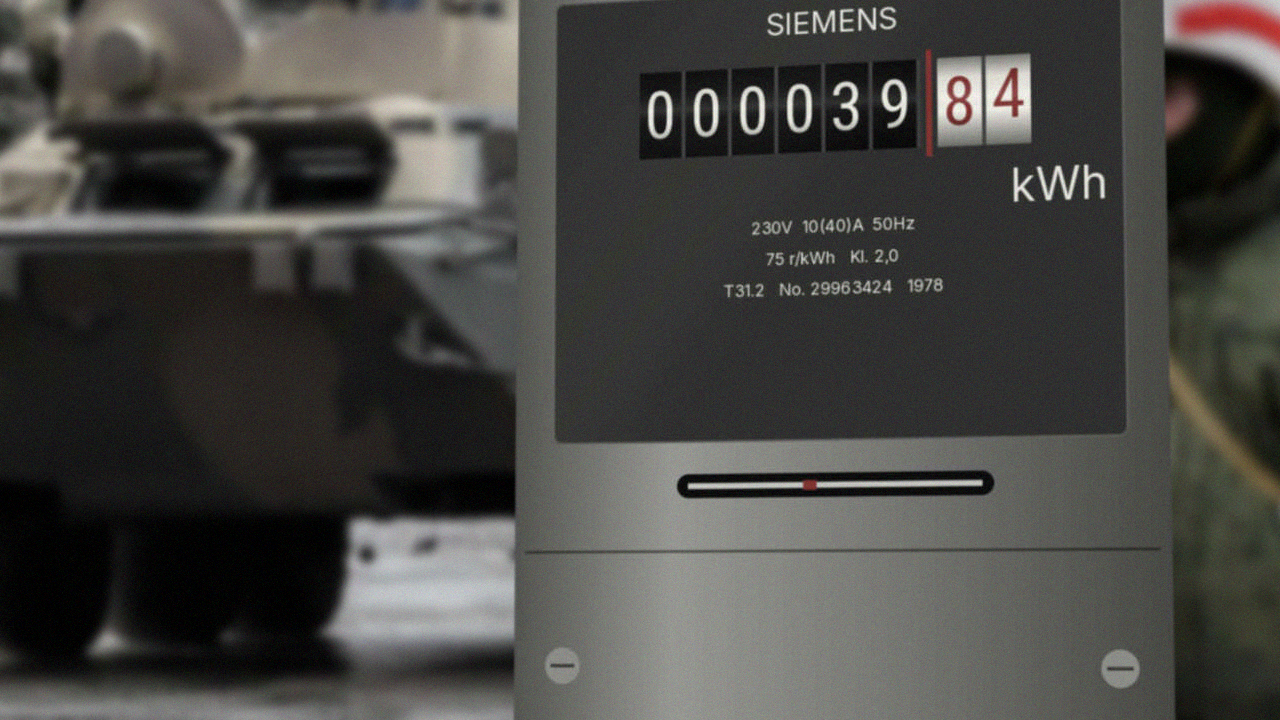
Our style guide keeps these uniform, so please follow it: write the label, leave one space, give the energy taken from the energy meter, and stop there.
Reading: 39.84 kWh
